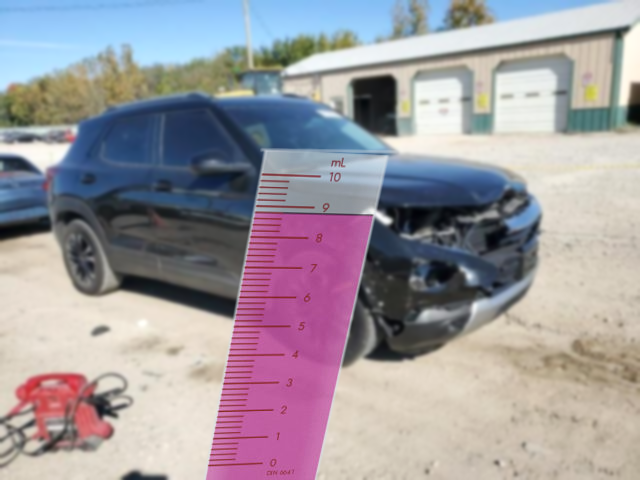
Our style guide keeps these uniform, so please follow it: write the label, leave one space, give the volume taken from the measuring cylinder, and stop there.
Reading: 8.8 mL
